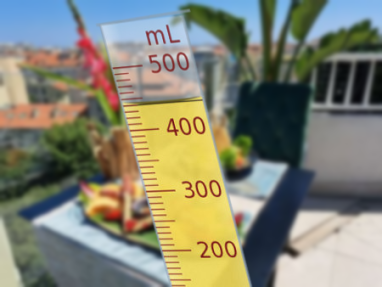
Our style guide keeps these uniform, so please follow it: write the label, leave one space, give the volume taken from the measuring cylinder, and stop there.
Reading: 440 mL
